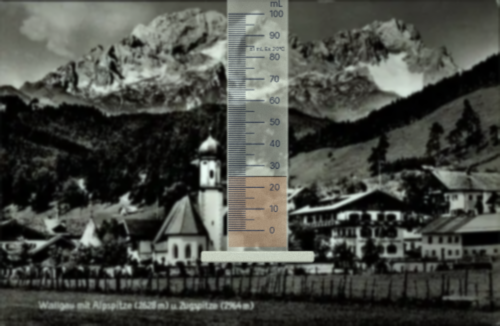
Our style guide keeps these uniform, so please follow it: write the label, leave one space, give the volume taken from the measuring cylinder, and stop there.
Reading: 25 mL
